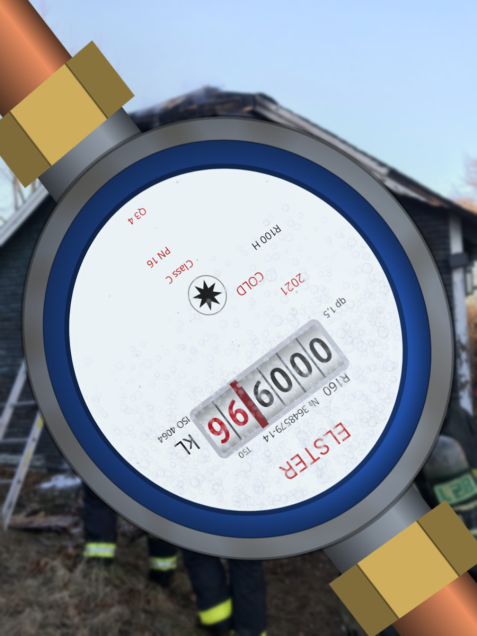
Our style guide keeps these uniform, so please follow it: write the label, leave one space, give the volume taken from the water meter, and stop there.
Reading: 9.96 kL
